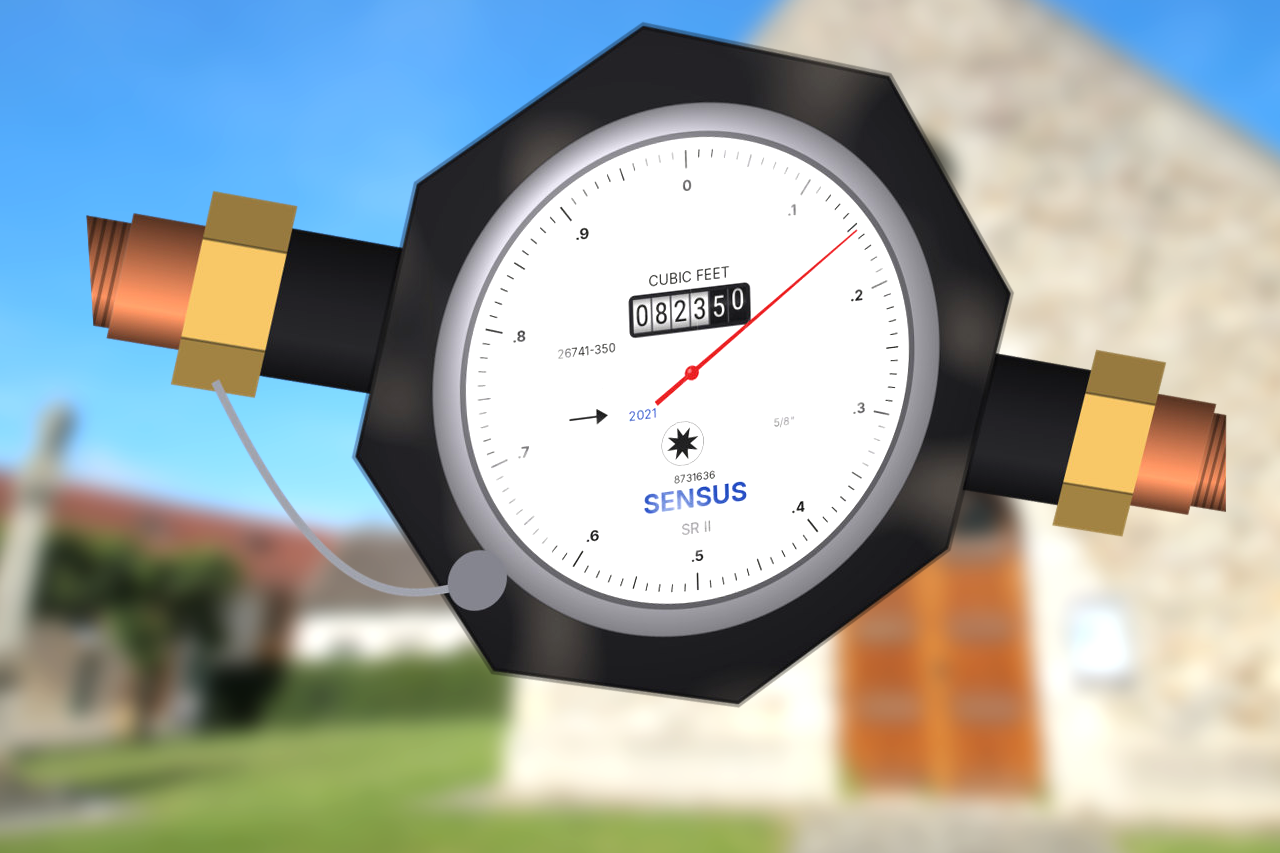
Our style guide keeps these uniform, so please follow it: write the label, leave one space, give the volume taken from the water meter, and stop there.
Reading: 82350.15 ft³
